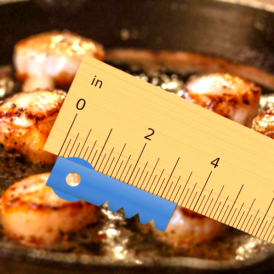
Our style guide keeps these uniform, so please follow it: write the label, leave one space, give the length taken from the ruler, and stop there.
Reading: 3.5 in
